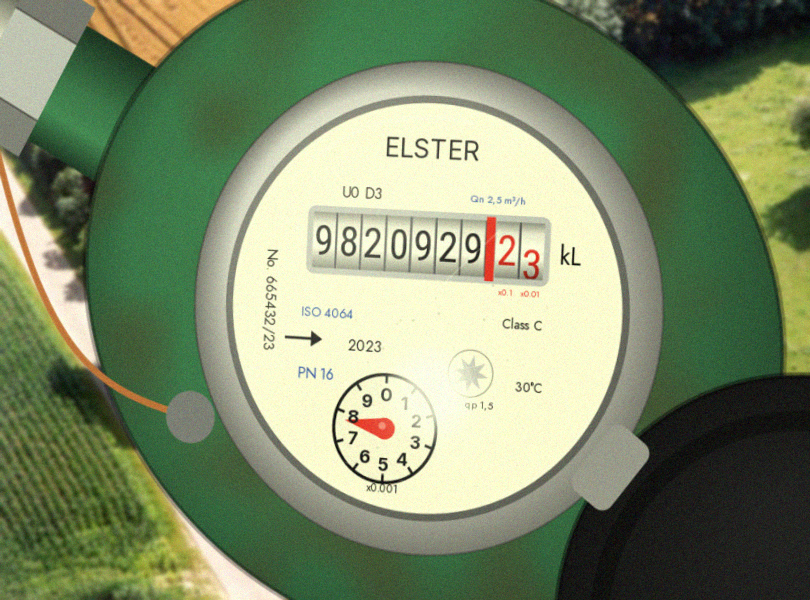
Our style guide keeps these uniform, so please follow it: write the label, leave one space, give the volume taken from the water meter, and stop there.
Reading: 9820929.227 kL
